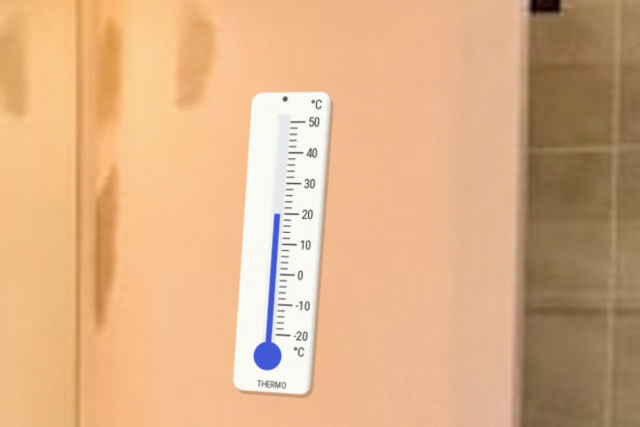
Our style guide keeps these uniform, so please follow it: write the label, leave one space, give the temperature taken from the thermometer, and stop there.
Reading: 20 °C
